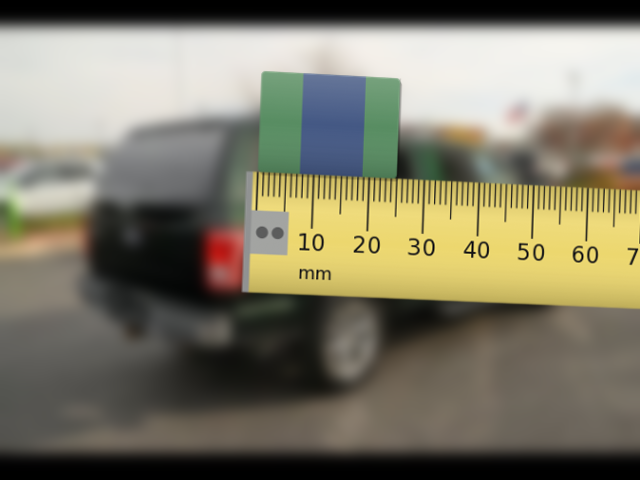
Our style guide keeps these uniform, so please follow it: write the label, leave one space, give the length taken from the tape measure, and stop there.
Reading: 25 mm
